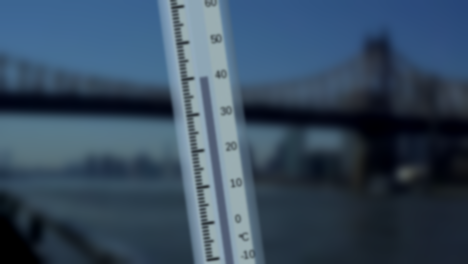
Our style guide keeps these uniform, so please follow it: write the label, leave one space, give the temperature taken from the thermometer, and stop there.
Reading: 40 °C
